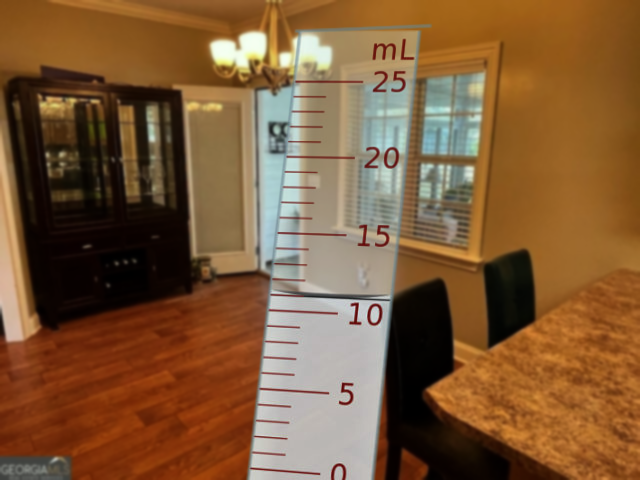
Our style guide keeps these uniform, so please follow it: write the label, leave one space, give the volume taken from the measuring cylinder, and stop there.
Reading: 11 mL
